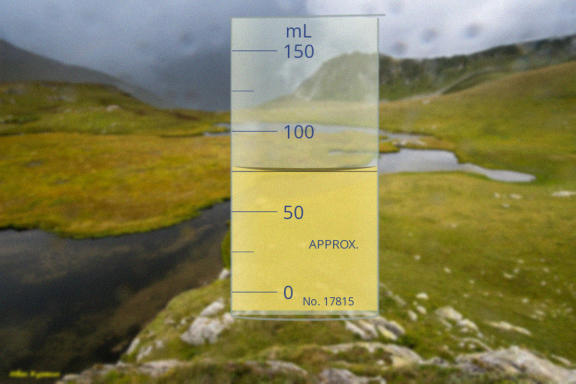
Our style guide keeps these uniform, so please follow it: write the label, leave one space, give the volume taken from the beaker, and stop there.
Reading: 75 mL
